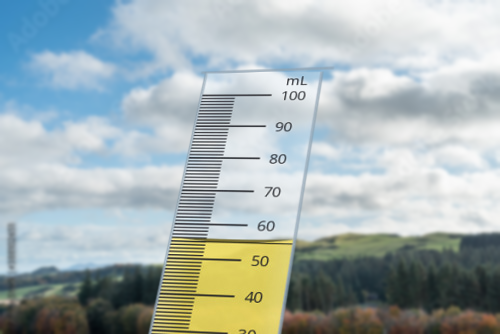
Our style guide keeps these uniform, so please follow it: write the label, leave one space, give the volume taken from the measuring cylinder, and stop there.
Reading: 55 mL
